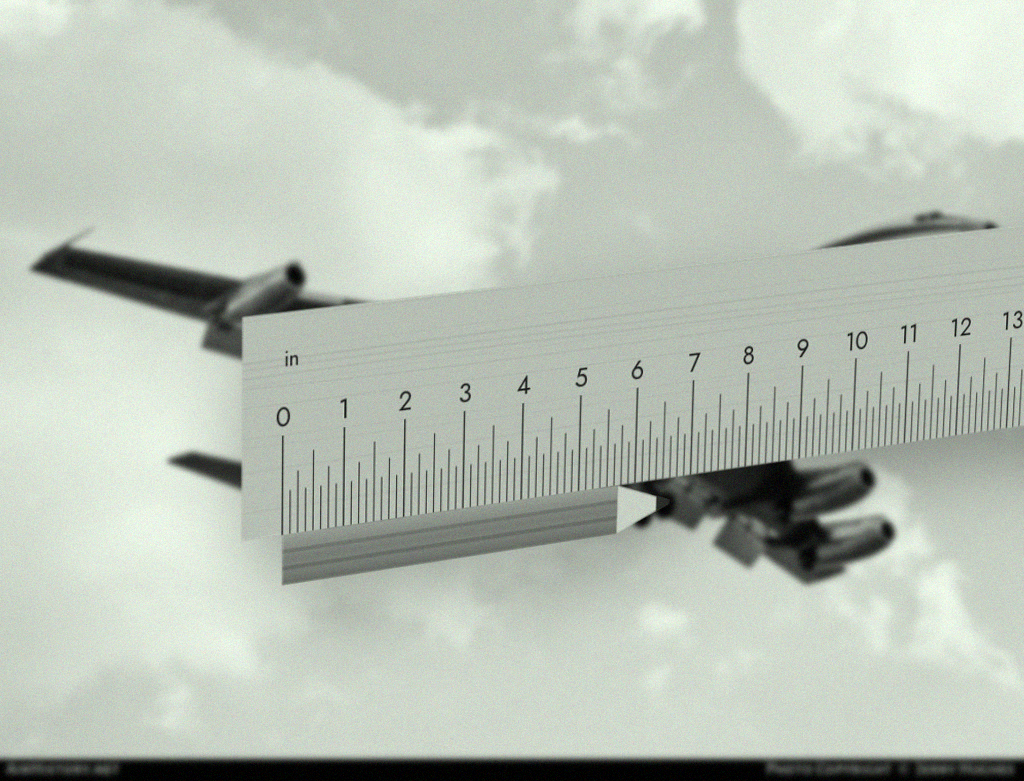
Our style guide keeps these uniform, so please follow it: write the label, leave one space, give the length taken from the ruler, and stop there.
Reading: 6.625 in
